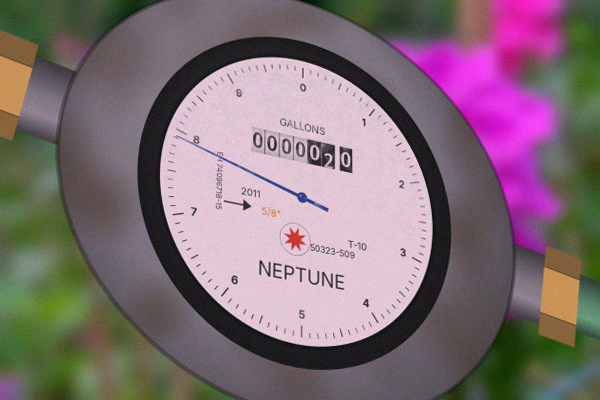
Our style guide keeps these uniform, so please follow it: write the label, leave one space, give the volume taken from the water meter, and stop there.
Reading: 17.9 gal
